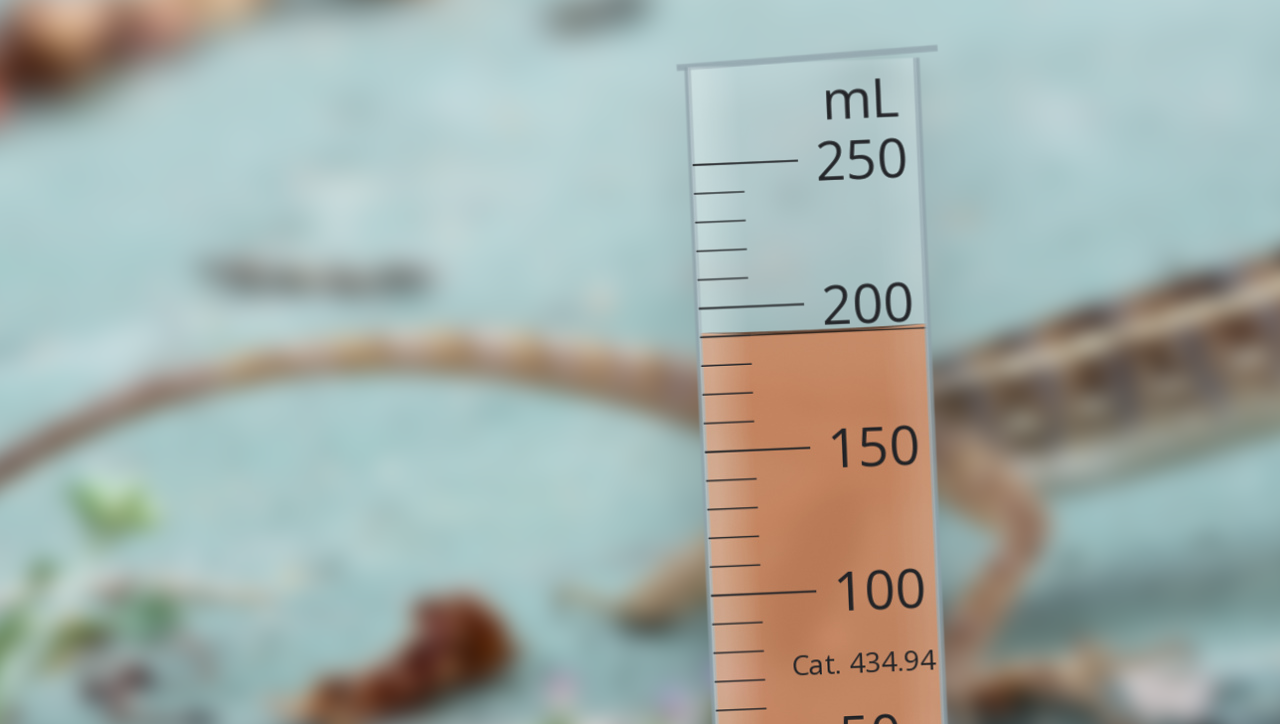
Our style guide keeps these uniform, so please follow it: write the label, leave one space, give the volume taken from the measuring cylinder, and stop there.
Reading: 190 mL
